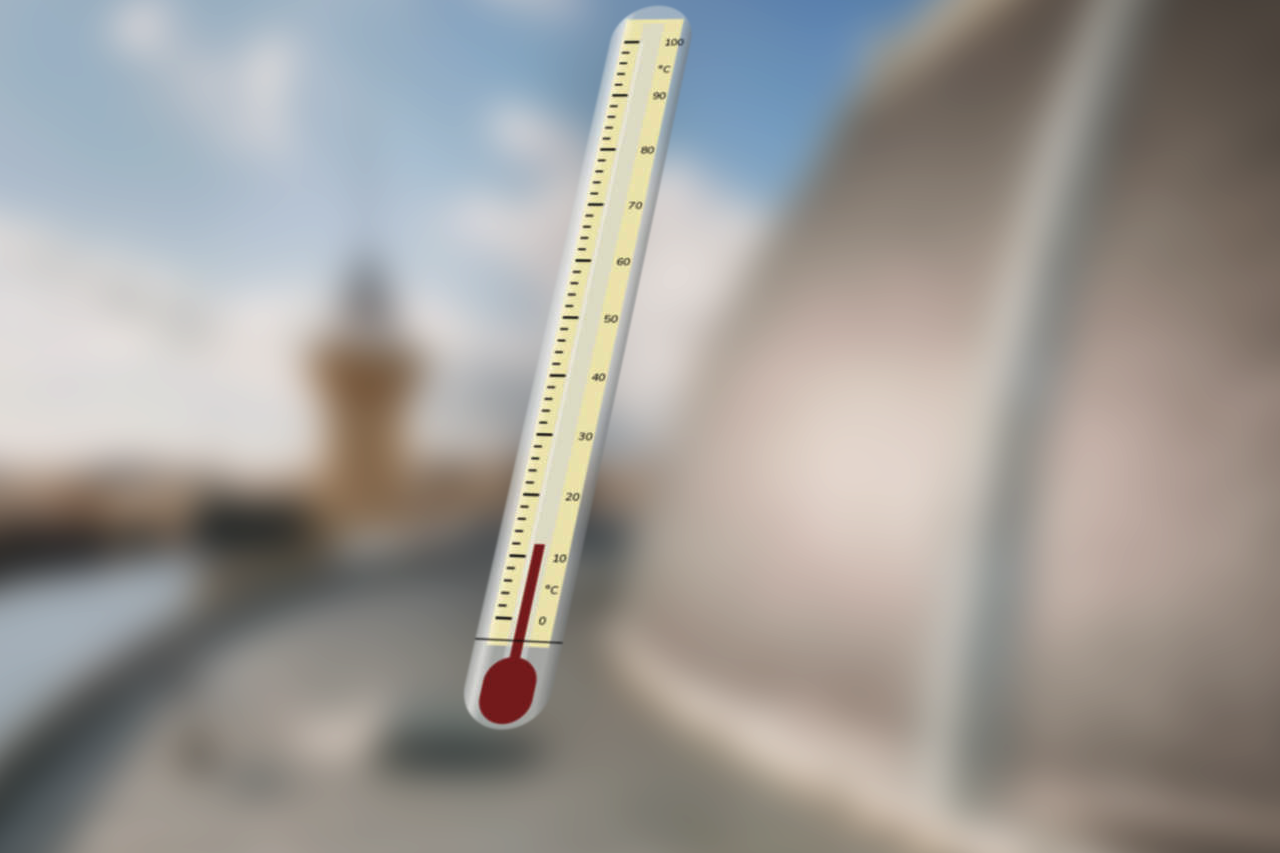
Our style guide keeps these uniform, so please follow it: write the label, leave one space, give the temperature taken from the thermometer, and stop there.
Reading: 12 °C
